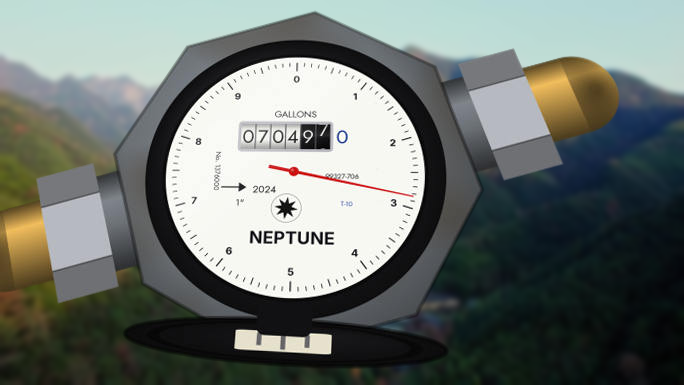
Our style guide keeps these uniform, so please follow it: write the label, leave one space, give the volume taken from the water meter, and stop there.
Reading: 704972.8 gal
